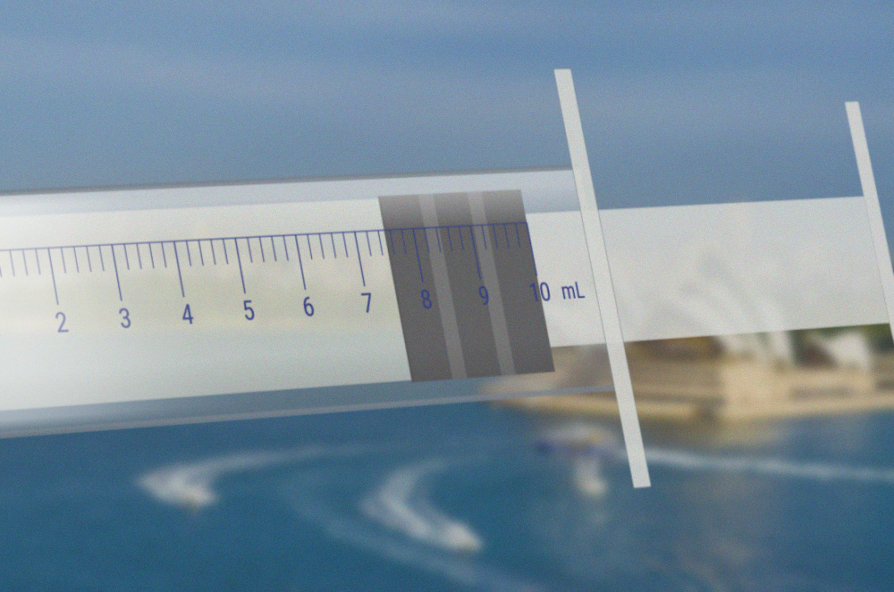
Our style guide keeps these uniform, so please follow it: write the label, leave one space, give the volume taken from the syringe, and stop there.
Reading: 7.5 mL
